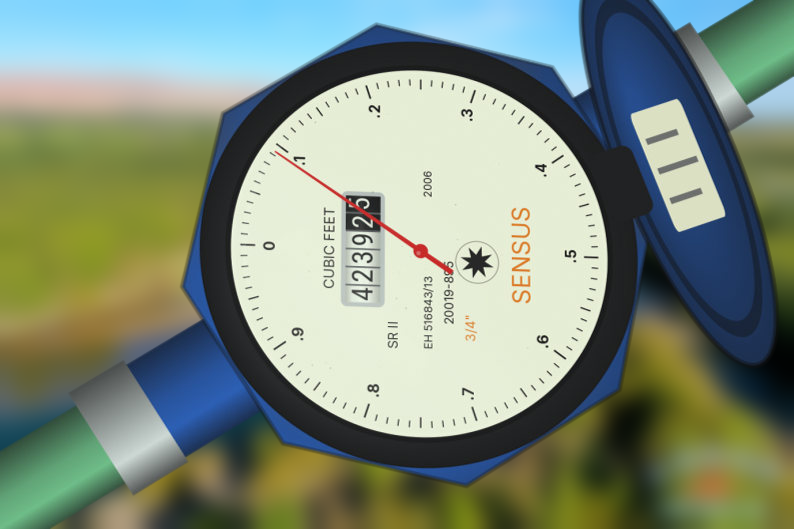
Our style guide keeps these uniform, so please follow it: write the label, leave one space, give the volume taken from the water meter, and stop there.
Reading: 423925.09 ft³
